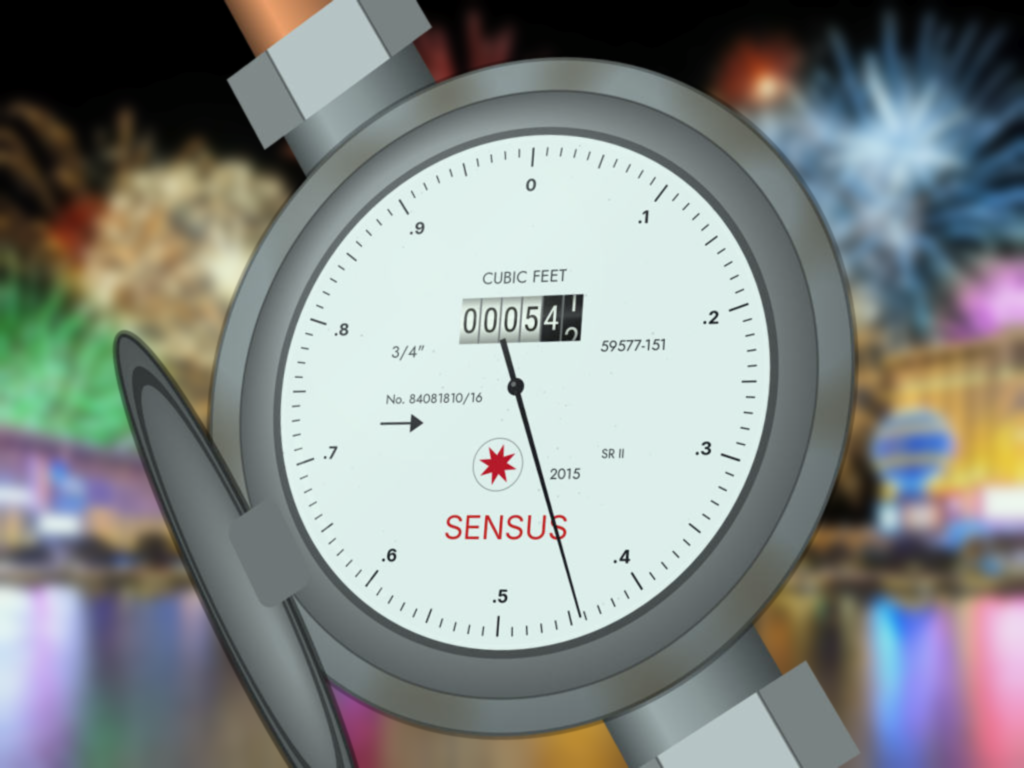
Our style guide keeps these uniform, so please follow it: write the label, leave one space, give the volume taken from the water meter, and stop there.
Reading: 541.44 ft³
